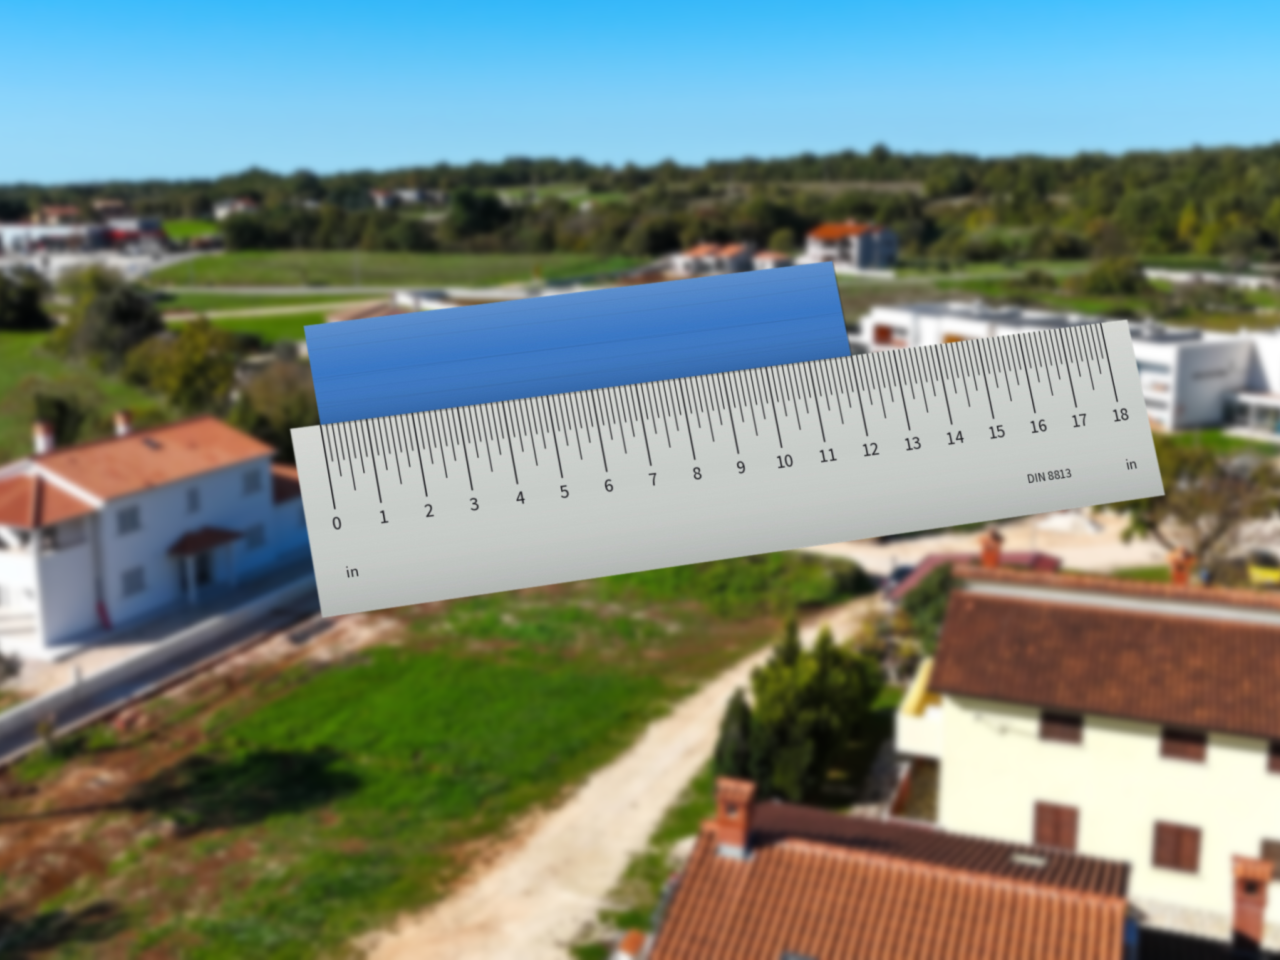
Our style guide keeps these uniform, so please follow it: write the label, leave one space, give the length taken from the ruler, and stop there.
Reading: 12 in
